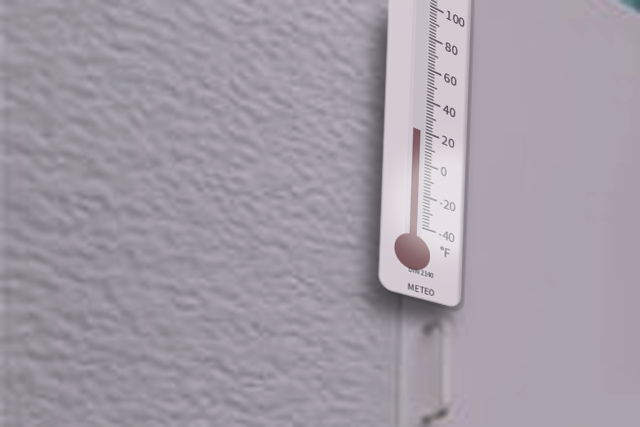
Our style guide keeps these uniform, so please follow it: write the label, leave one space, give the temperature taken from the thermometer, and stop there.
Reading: 20 °F
